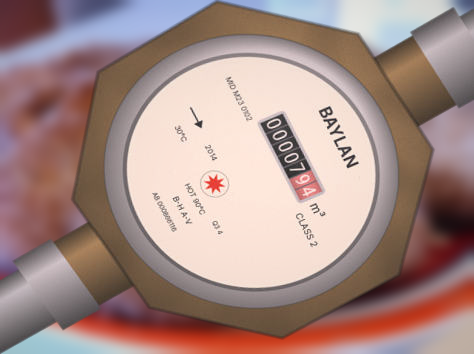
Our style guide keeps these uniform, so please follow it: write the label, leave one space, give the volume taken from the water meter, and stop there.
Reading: 7.94 m³
